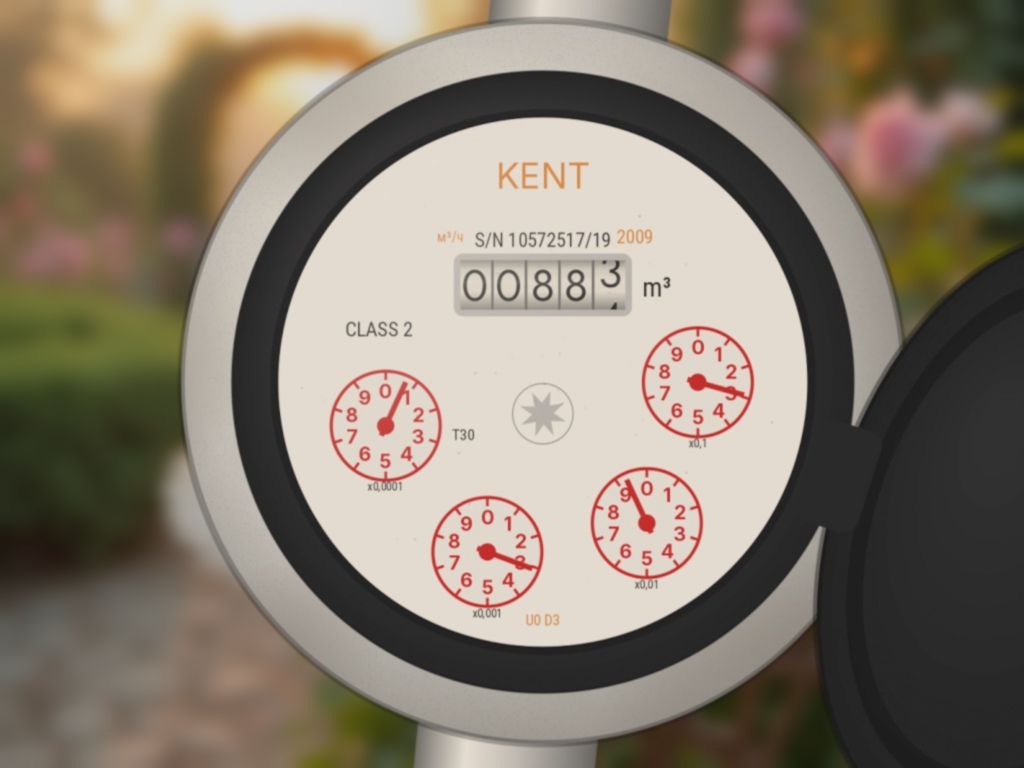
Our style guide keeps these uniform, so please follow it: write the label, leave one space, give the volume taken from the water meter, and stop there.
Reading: 883.2930 m³
